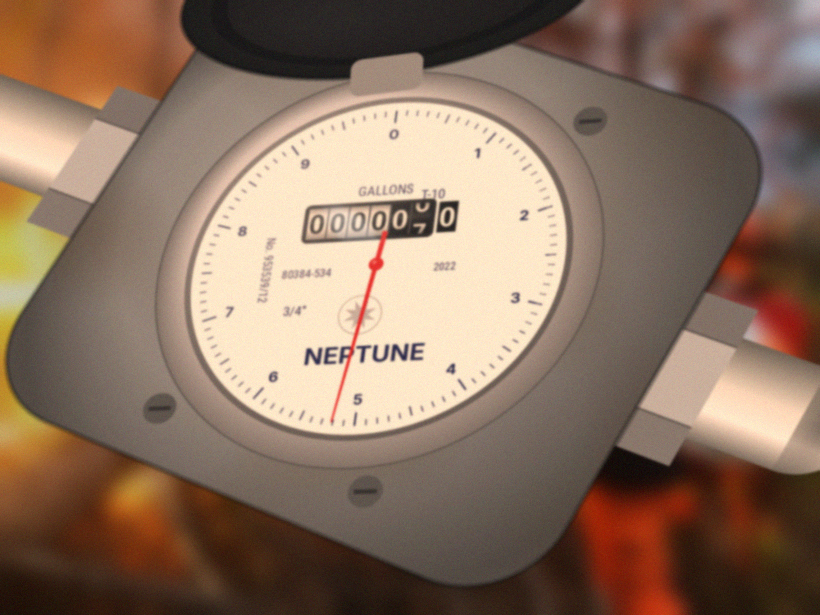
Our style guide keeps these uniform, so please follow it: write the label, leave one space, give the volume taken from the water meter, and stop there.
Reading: 65.2 gal
